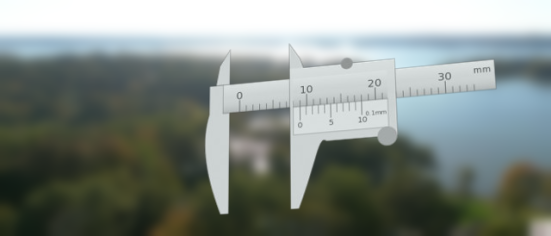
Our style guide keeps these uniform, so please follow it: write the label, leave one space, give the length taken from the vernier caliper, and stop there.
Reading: 9.0 mm
